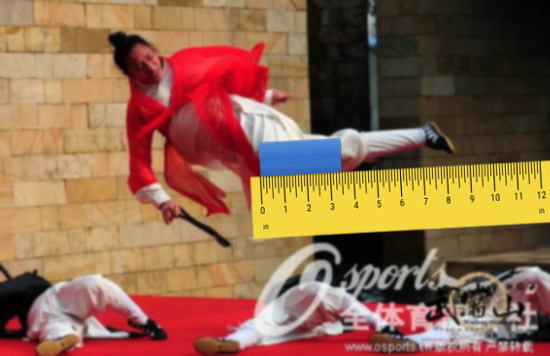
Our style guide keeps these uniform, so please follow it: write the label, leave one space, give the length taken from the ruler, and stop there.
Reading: 3.5 in
